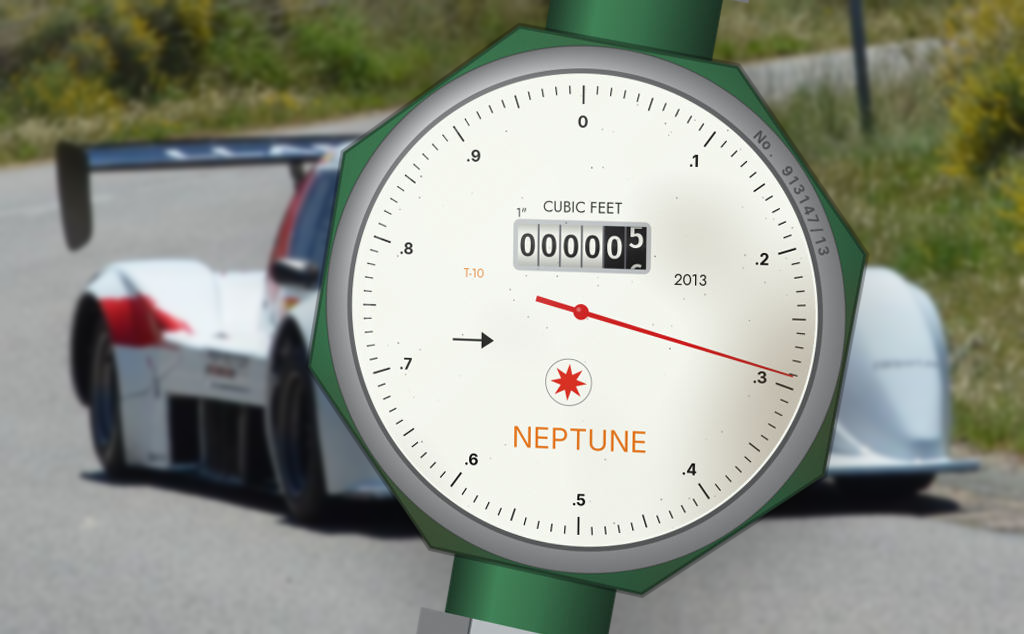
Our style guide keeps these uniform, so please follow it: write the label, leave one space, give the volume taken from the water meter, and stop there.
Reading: 5.29 ft³
